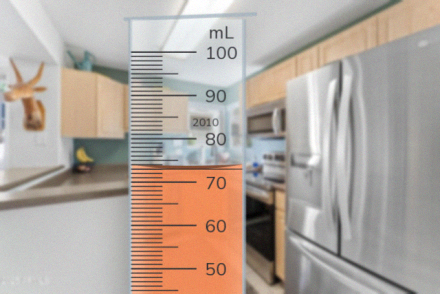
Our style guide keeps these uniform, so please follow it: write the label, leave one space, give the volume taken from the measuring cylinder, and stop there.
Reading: 73 mL
